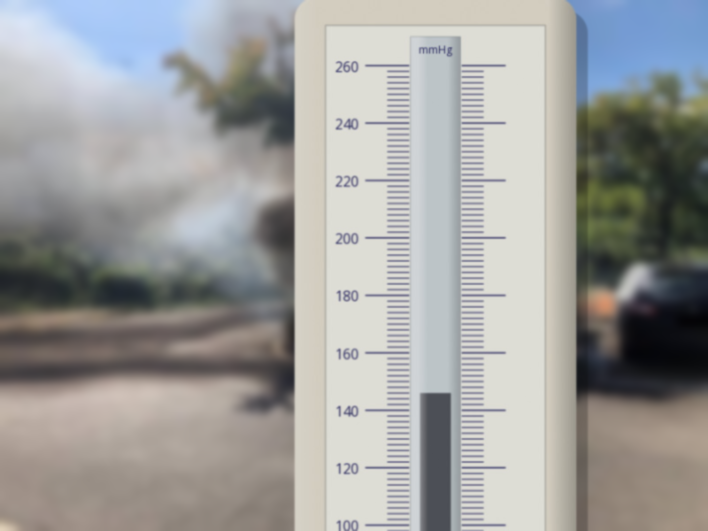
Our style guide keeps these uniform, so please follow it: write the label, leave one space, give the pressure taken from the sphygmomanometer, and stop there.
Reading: 146 mmHg
